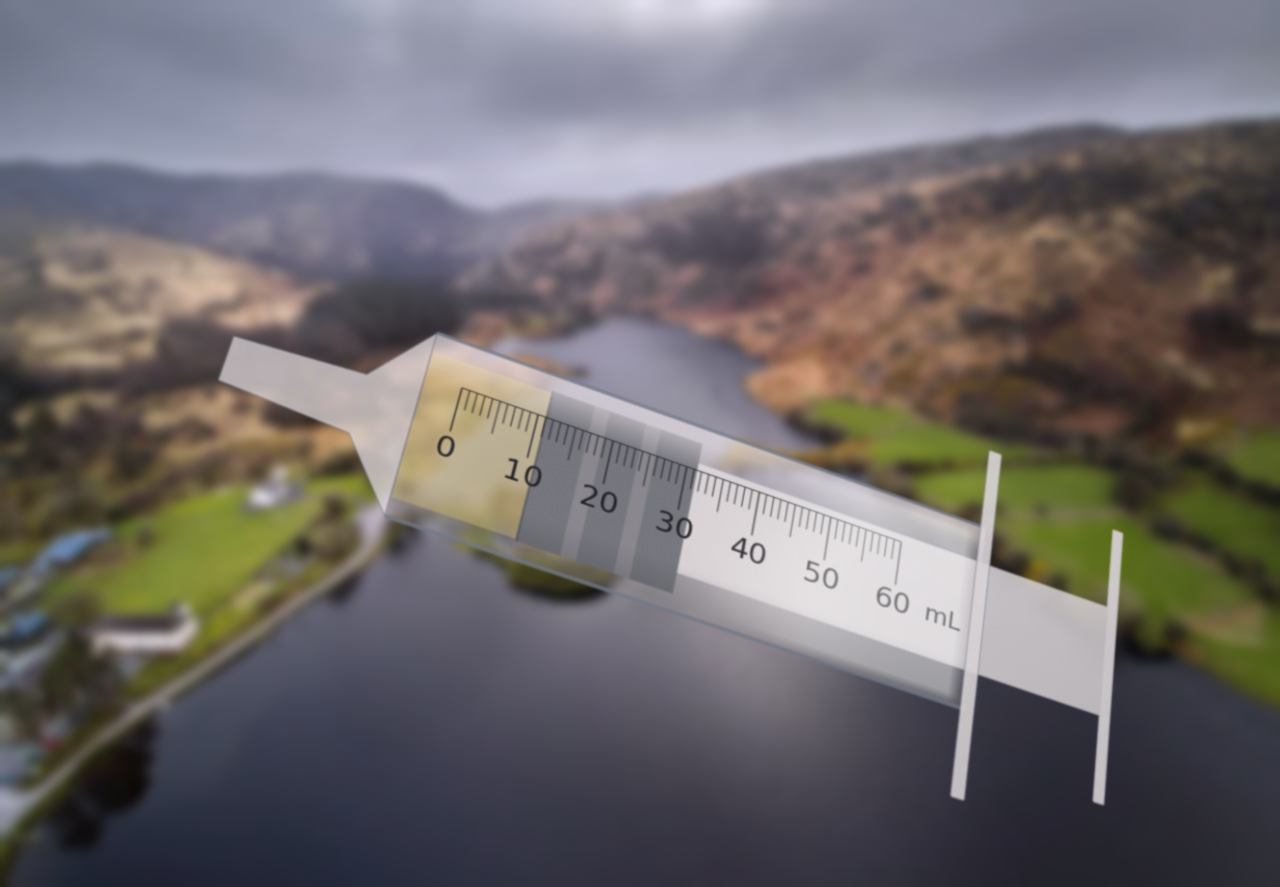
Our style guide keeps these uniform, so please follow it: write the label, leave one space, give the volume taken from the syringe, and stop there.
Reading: 11 mL
